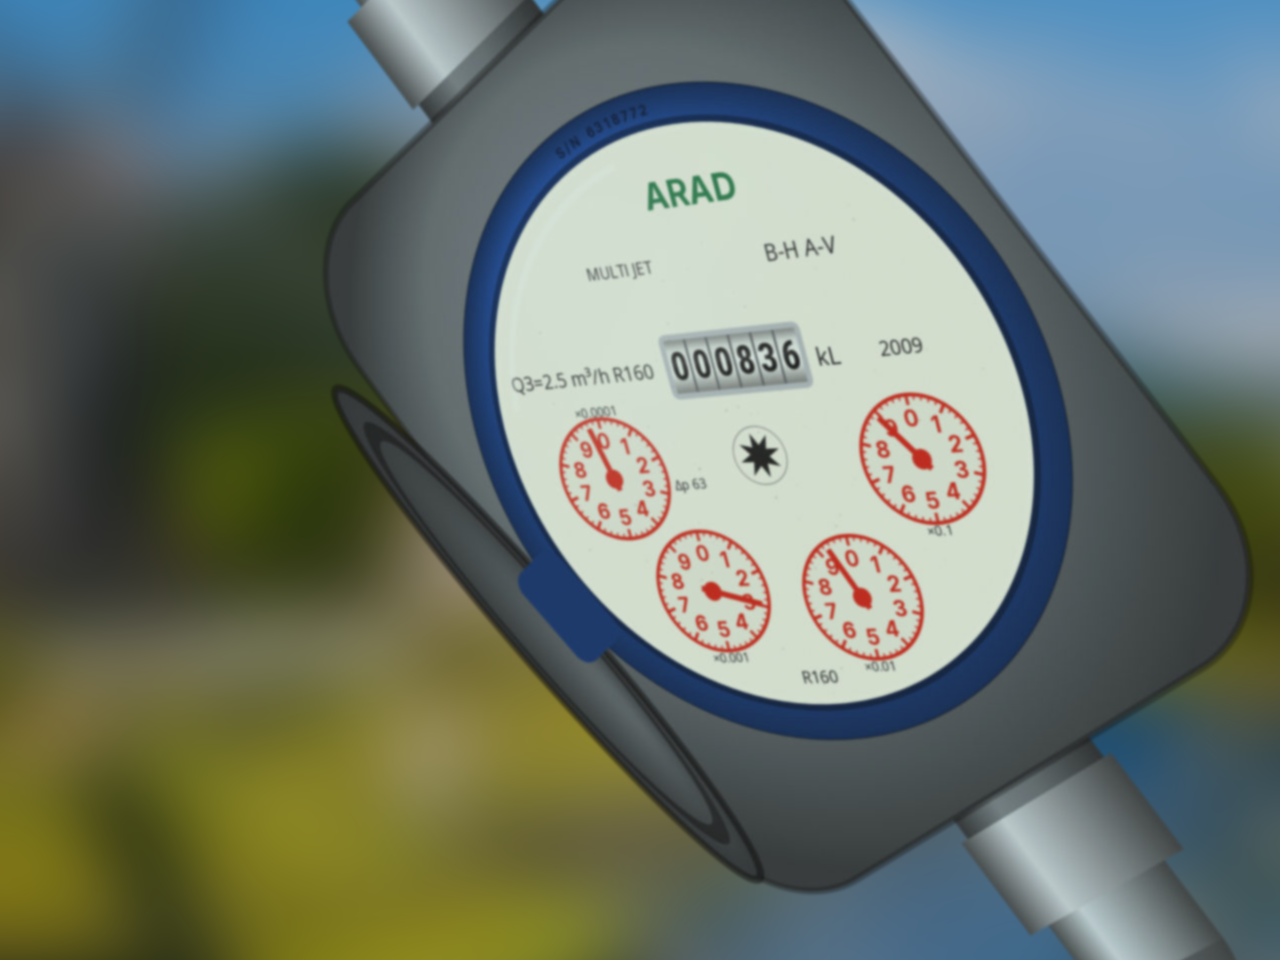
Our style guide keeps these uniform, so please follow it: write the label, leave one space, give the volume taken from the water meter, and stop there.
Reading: 836.8929 kL
